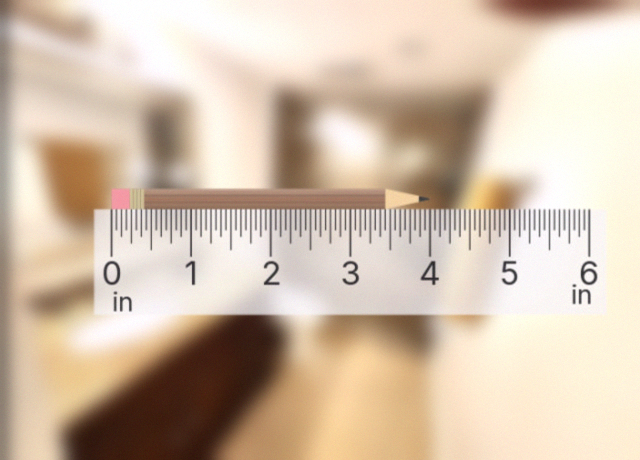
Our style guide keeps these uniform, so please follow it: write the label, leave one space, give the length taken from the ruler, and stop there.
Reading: 4 in
